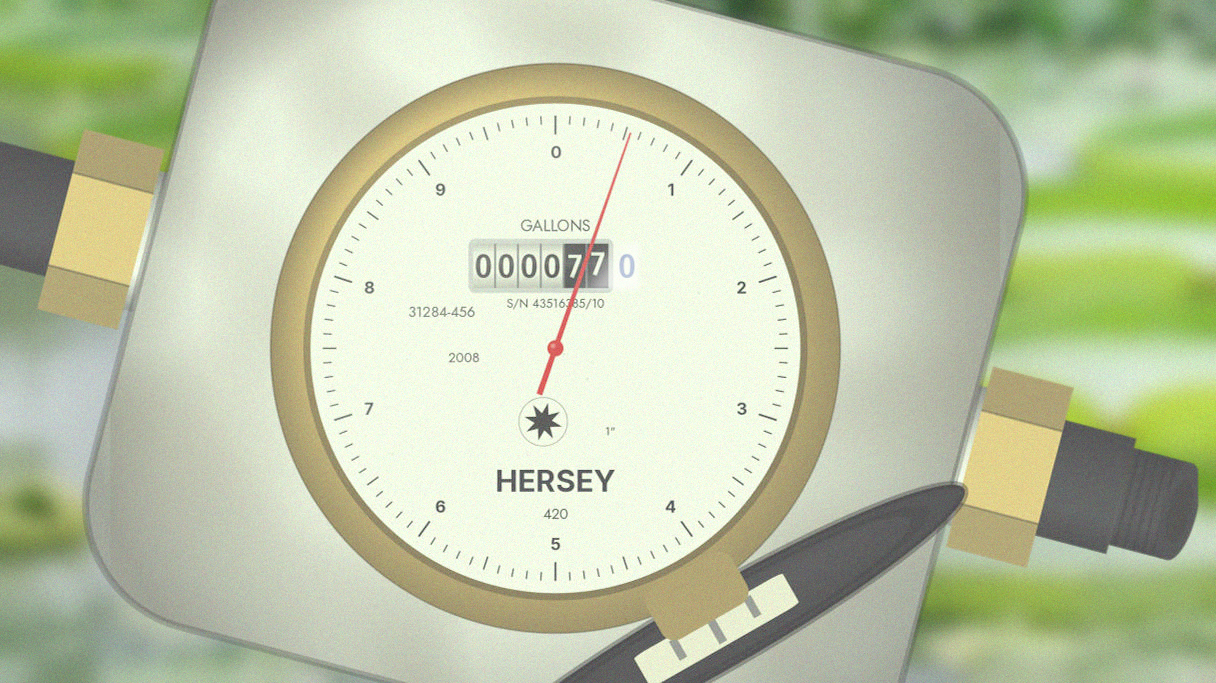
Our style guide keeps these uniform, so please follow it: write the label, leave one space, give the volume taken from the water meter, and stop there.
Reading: 770.5 gal
